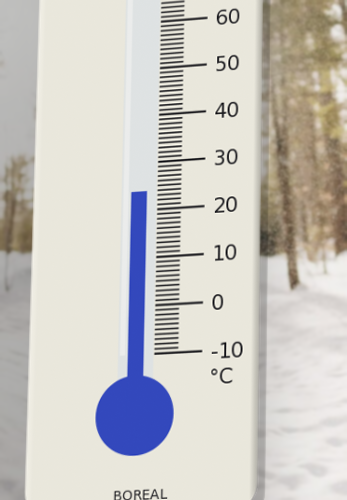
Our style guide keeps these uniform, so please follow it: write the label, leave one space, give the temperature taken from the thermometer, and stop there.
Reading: 24 °C
